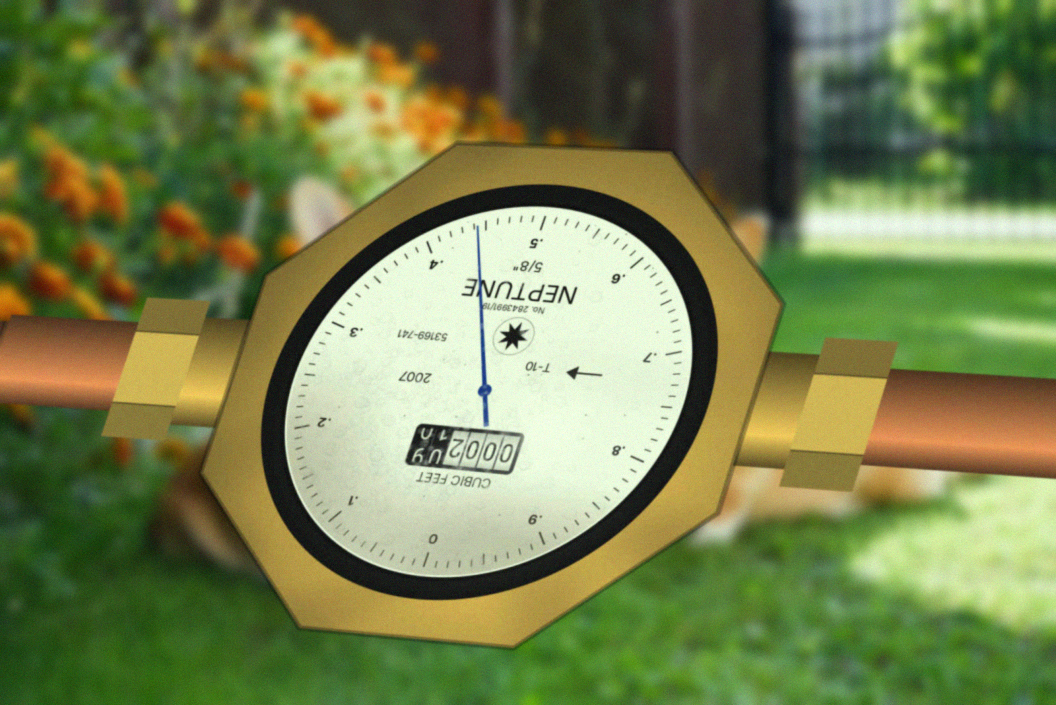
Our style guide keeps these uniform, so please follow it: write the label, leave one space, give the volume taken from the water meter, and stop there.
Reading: 209.44 ft³
